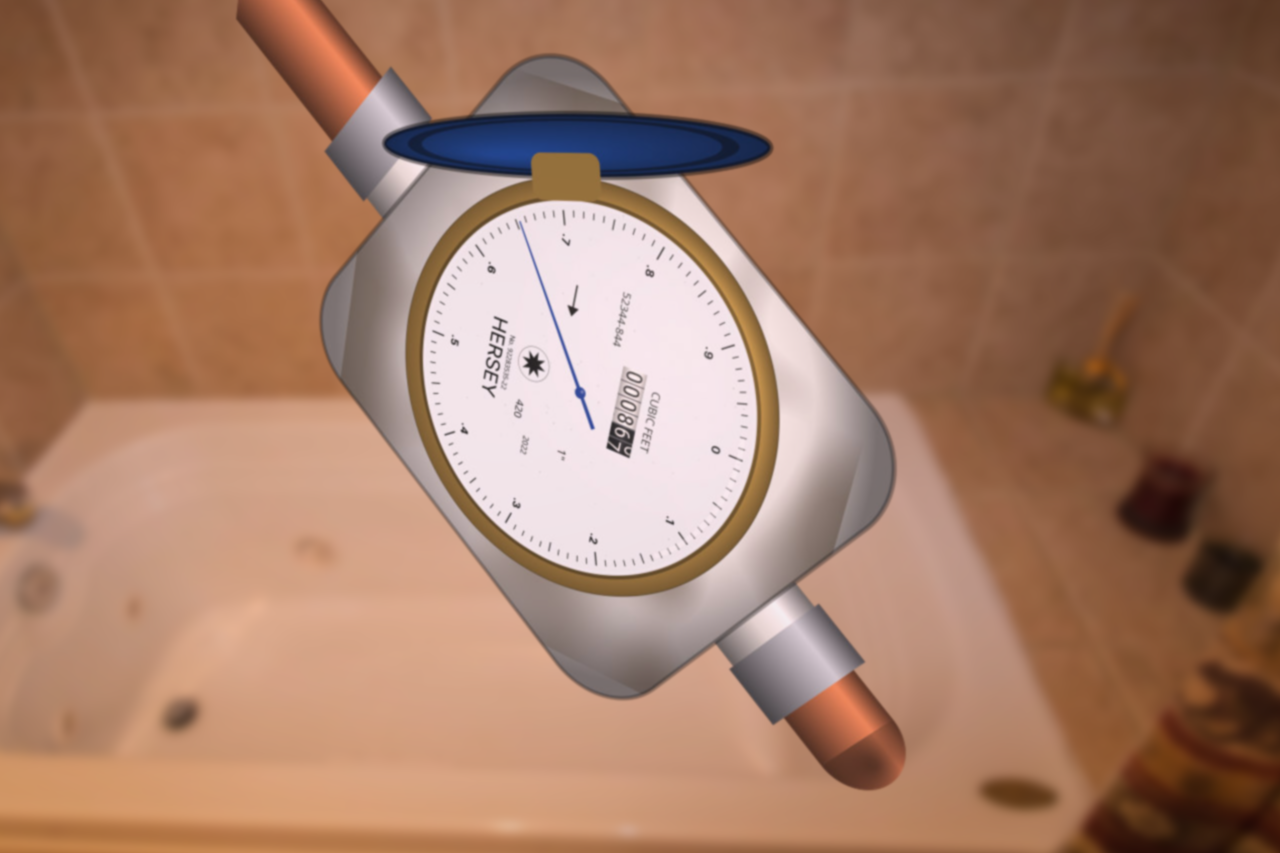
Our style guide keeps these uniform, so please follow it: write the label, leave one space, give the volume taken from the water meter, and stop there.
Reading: 866.65 ft³
